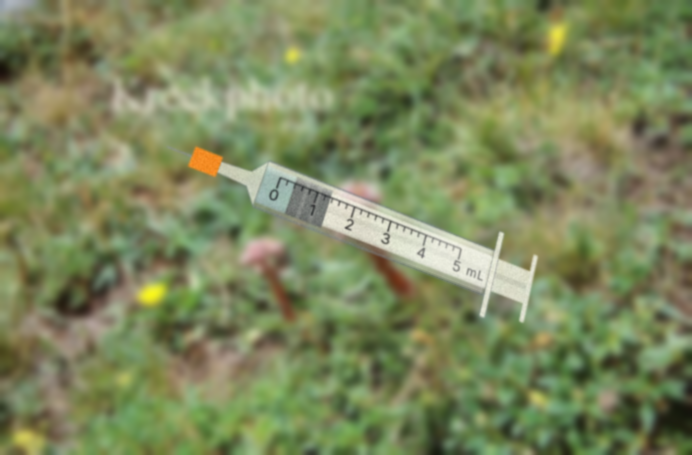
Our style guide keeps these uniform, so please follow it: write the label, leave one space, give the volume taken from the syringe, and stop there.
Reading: 0.4 mL
